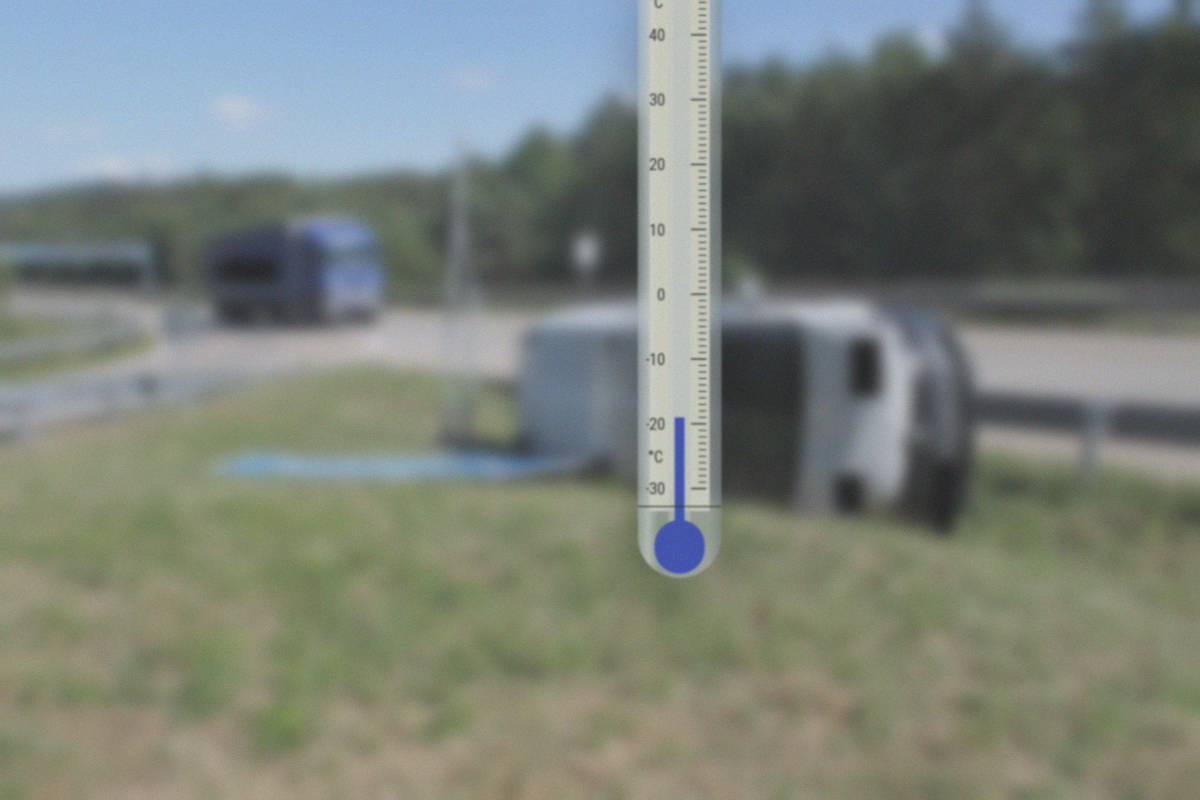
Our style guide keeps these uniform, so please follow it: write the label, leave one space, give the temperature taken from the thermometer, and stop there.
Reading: -19 °C
